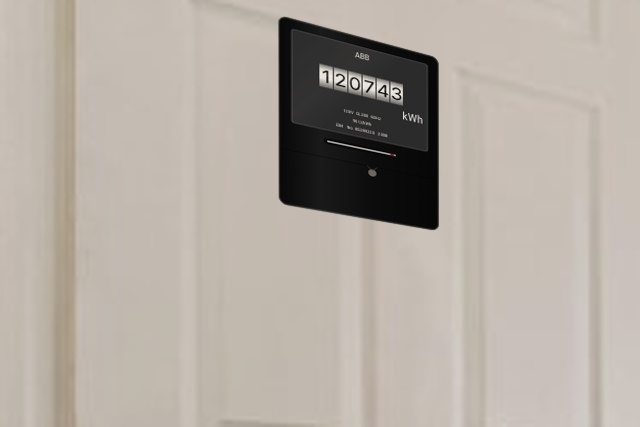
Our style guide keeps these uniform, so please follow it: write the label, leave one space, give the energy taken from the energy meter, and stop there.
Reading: 120743 kWh
